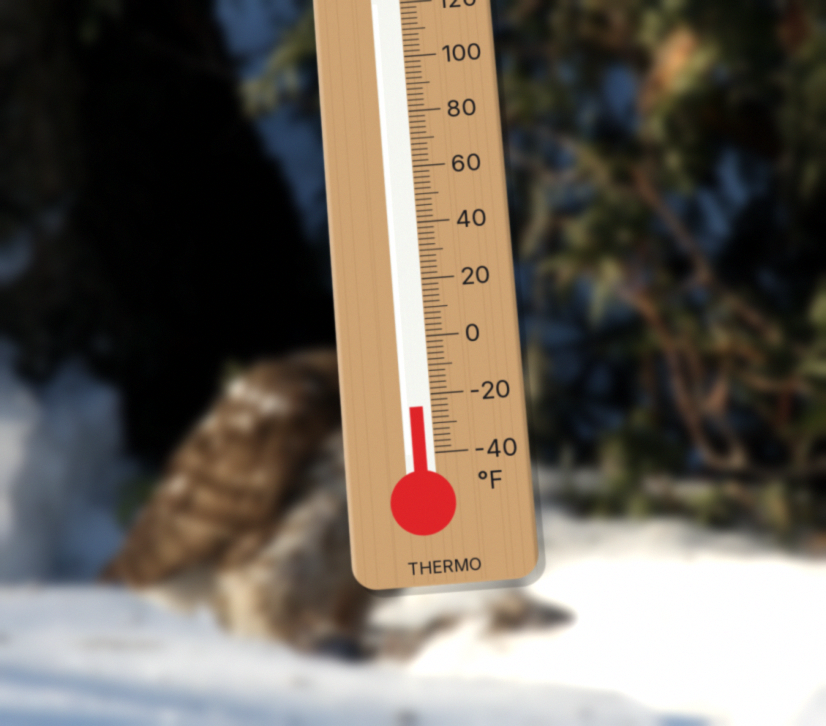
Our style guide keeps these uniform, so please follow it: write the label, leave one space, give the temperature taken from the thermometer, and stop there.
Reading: -24 °F
